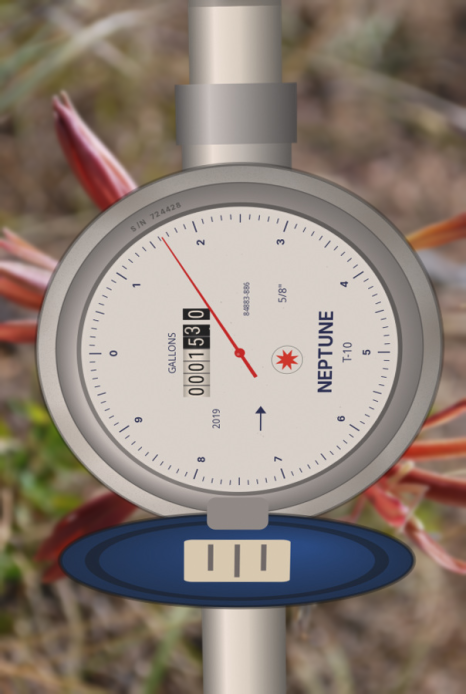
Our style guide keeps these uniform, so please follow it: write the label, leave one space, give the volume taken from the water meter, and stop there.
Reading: 1531.6 gal
